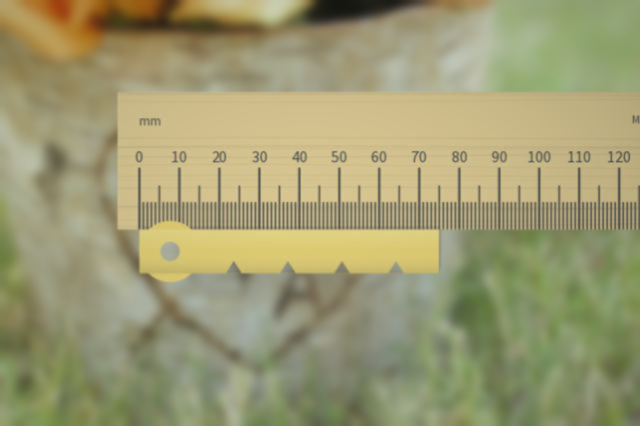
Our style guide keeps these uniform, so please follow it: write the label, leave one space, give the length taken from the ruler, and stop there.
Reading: 75 mm
